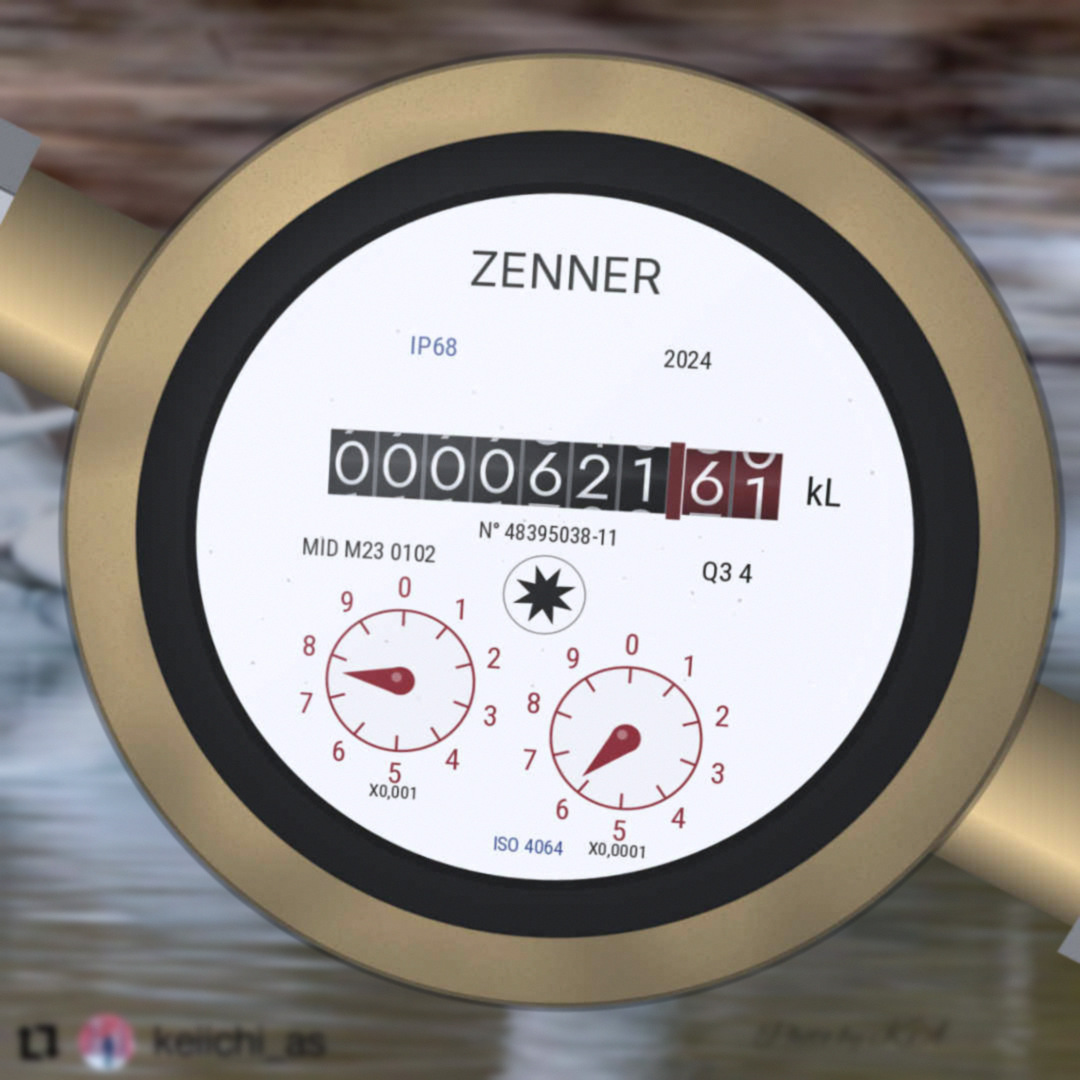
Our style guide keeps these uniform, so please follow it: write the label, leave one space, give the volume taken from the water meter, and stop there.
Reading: 621.6076 kL
